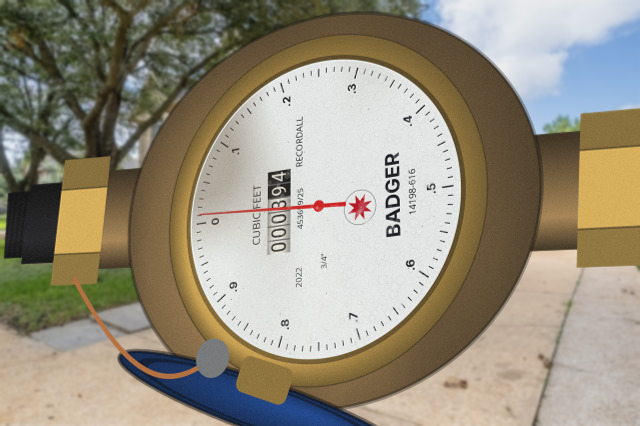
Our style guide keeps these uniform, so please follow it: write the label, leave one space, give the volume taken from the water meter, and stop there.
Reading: 394.01 ft³
